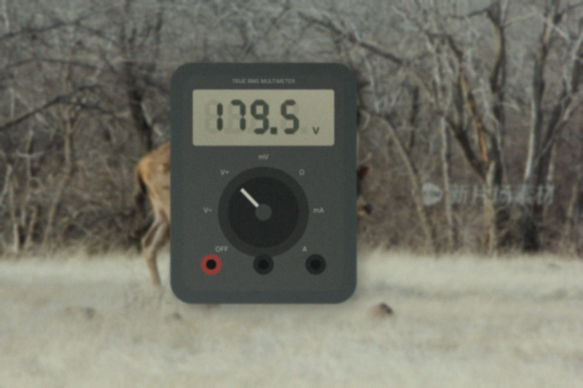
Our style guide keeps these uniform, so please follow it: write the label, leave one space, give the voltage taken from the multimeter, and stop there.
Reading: 179.5 V
